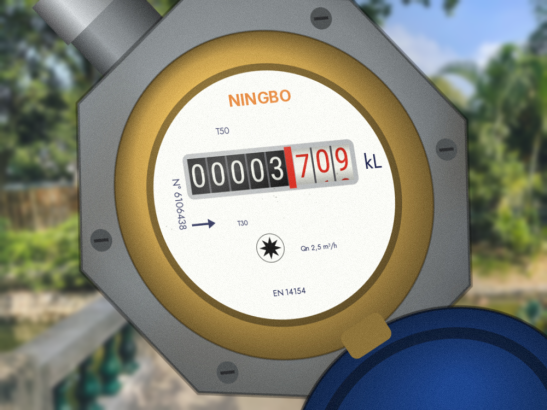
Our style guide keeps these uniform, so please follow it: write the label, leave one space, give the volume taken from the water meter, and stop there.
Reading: 3.709 kL
